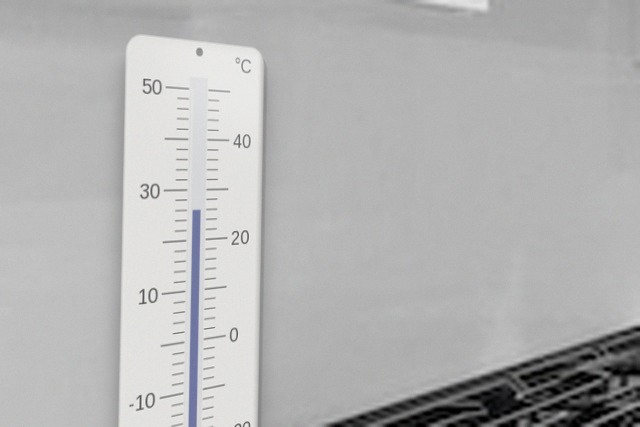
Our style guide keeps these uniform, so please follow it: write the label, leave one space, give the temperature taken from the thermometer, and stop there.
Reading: 26 °C
